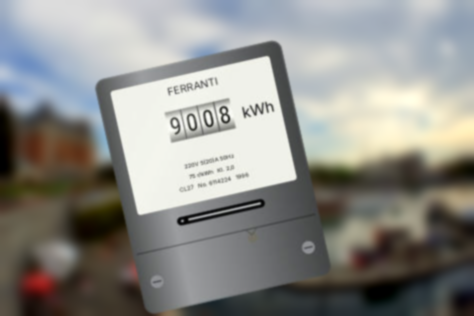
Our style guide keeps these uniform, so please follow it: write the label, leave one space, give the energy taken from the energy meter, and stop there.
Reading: 9008 kWh
